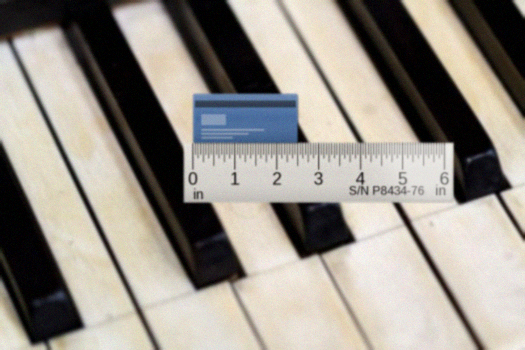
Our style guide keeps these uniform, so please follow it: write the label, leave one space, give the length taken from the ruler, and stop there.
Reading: 2.5 in
